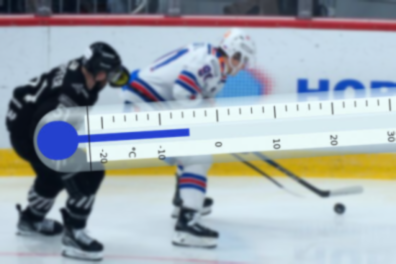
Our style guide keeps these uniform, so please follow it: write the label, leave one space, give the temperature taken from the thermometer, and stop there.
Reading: -5 °C
